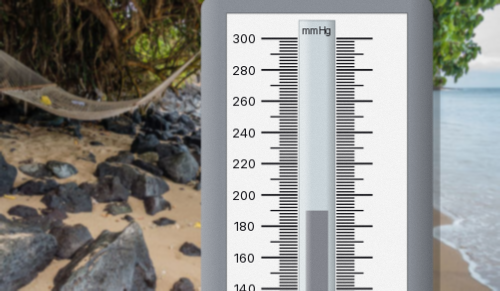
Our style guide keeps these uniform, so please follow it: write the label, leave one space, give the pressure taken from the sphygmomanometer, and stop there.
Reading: 190 mmHg
